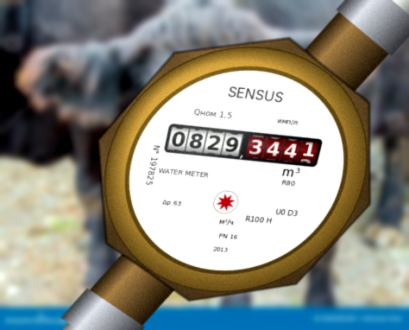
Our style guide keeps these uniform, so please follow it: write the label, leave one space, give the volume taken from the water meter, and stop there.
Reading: 829.3441 m³
